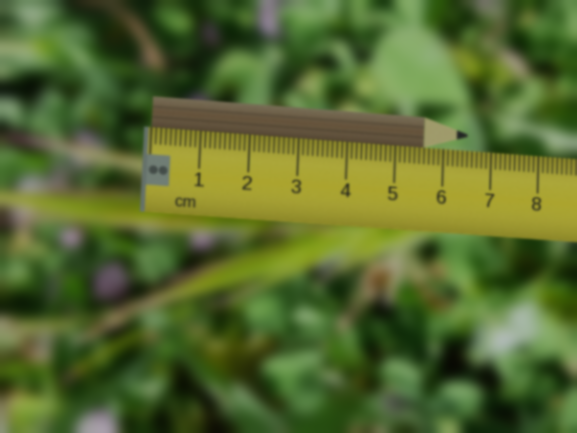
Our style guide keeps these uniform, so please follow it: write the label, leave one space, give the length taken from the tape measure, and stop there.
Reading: 6.5 cm
